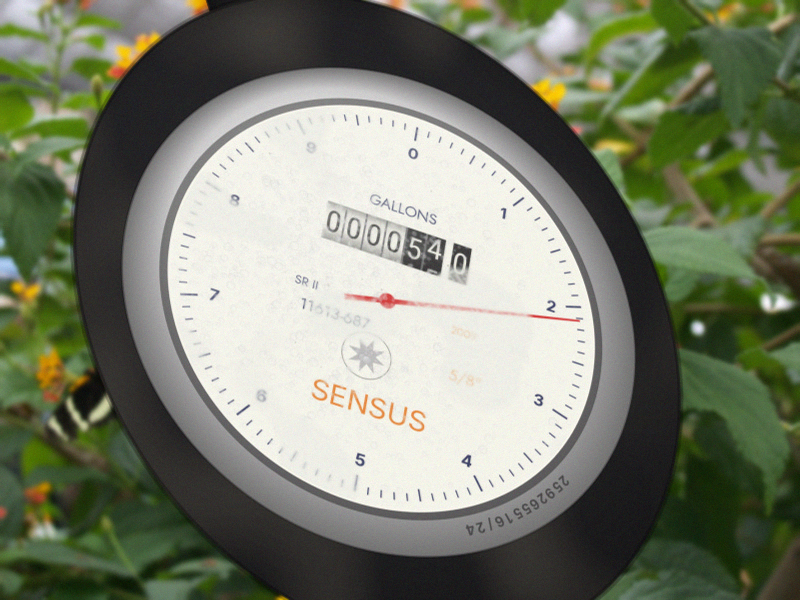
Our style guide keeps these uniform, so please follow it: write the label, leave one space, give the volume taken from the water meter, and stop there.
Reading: 542.1 gal
